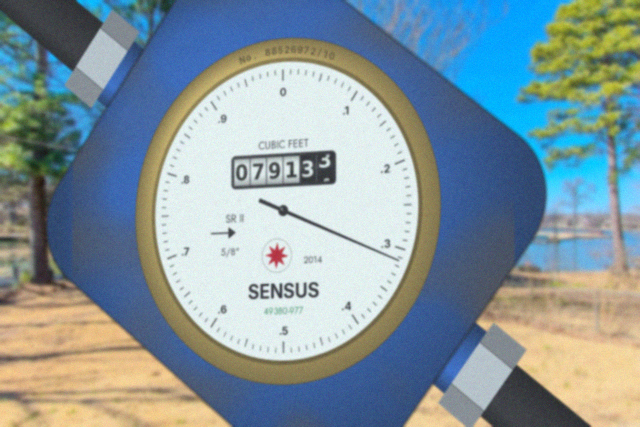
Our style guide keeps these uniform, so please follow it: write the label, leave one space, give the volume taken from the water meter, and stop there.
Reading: 79133.31 ft³
